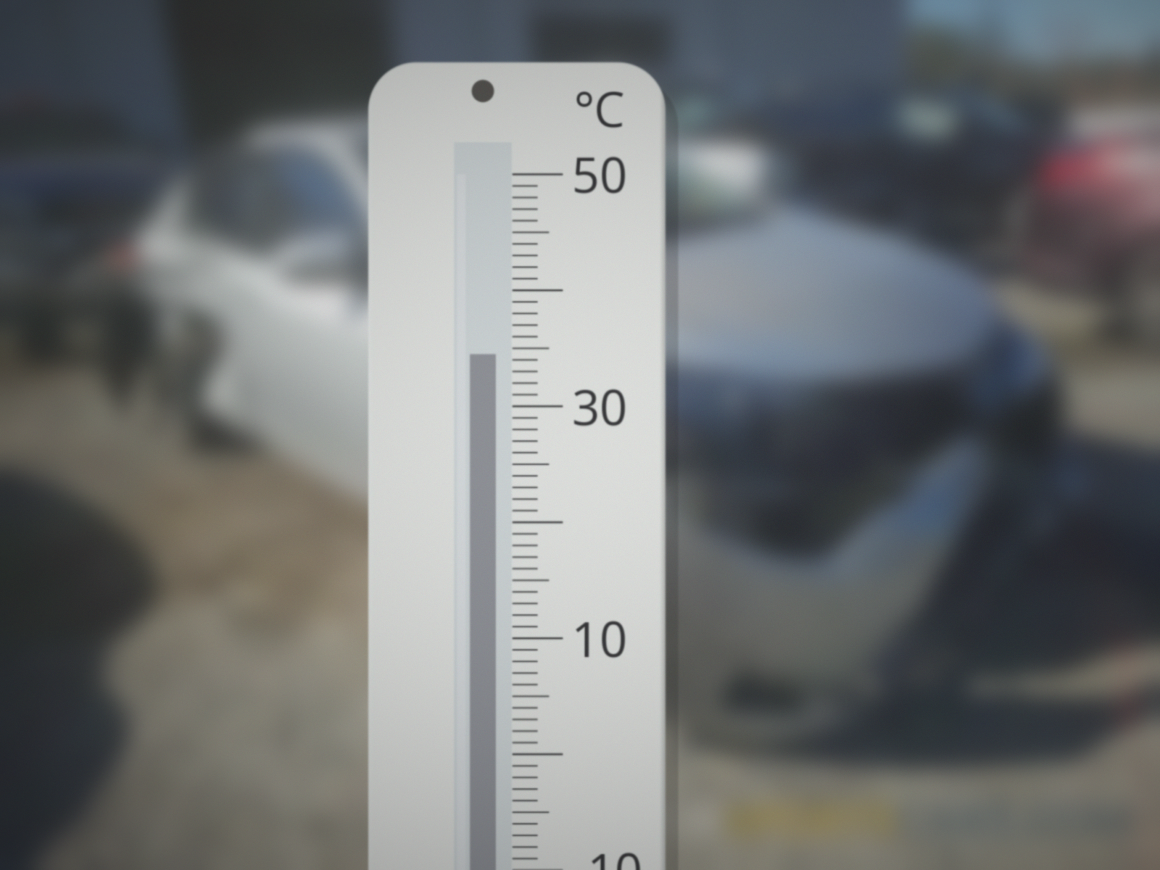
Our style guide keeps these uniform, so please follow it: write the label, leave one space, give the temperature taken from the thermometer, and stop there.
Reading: 34.5 °C
